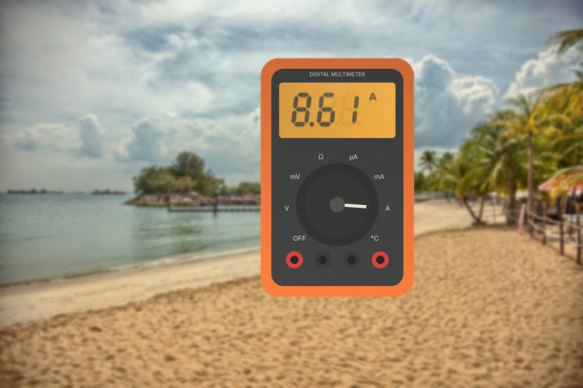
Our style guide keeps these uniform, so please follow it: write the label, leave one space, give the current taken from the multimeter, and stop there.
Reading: 8.61 A
